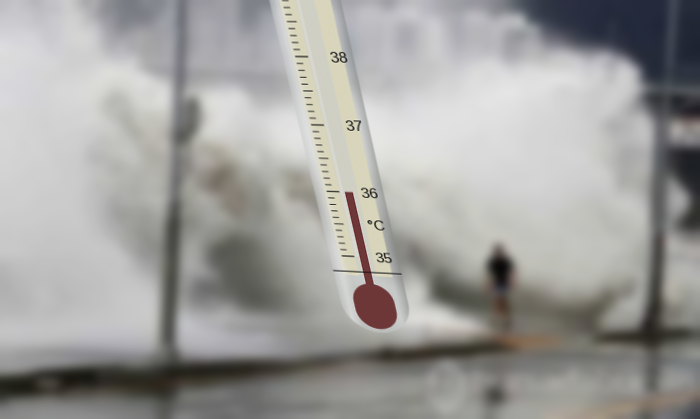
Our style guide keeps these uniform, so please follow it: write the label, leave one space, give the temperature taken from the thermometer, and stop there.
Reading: 36 °C
